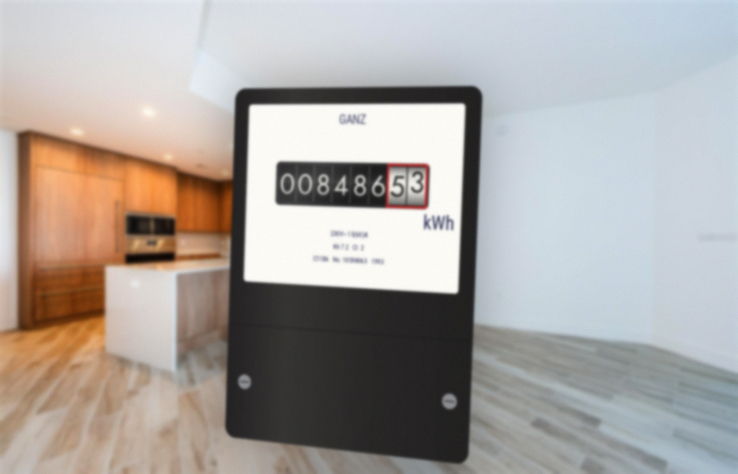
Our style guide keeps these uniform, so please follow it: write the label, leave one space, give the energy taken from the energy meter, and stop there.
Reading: 8486.53 kWh
